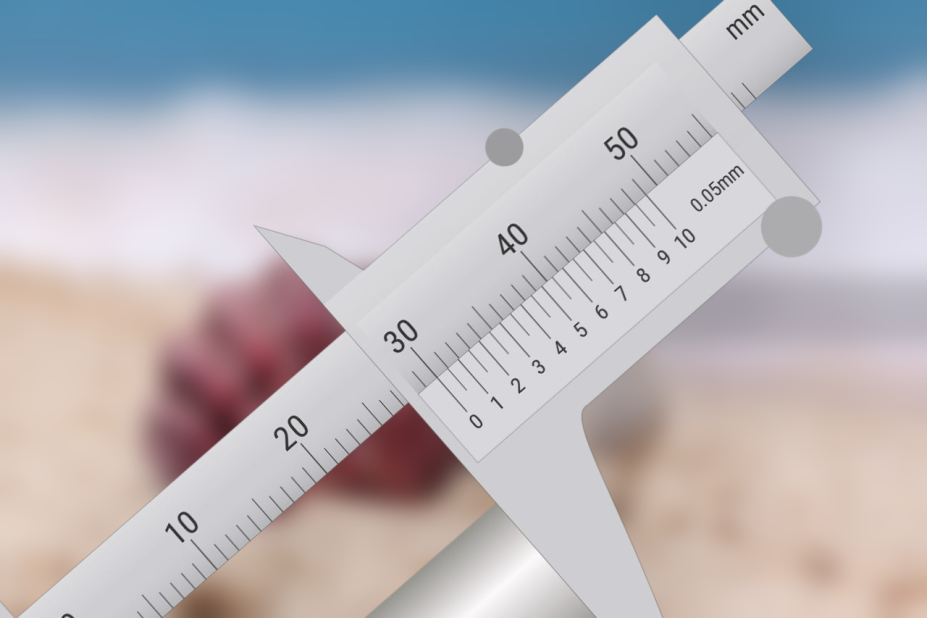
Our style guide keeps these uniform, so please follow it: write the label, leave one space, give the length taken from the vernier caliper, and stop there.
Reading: 30.0 mm
